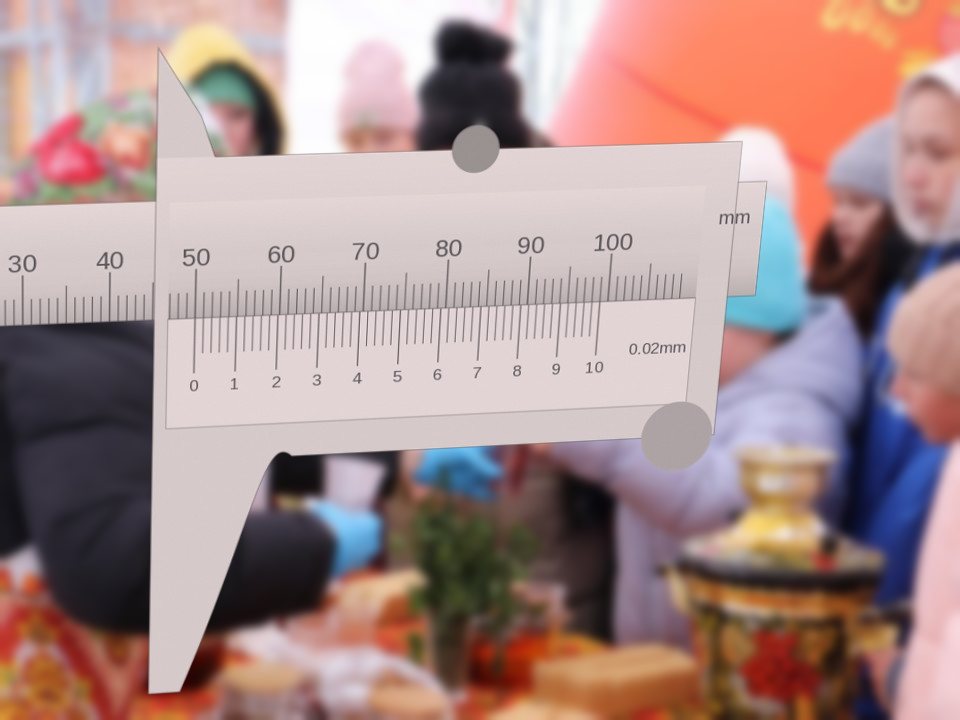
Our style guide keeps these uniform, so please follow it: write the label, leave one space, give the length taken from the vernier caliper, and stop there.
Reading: 50.0 mm
